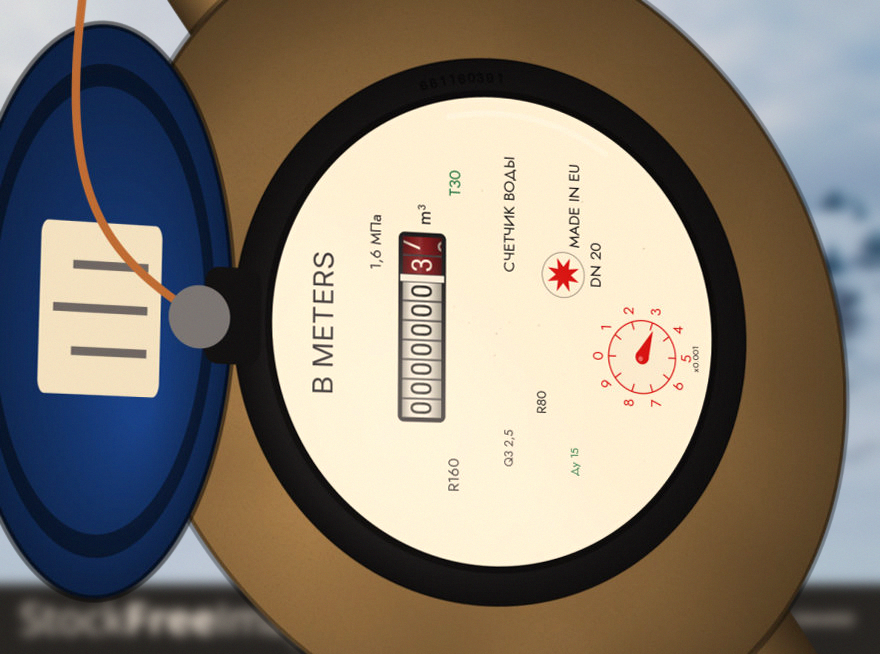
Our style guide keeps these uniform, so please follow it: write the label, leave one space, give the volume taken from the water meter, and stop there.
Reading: 0.373 m³
